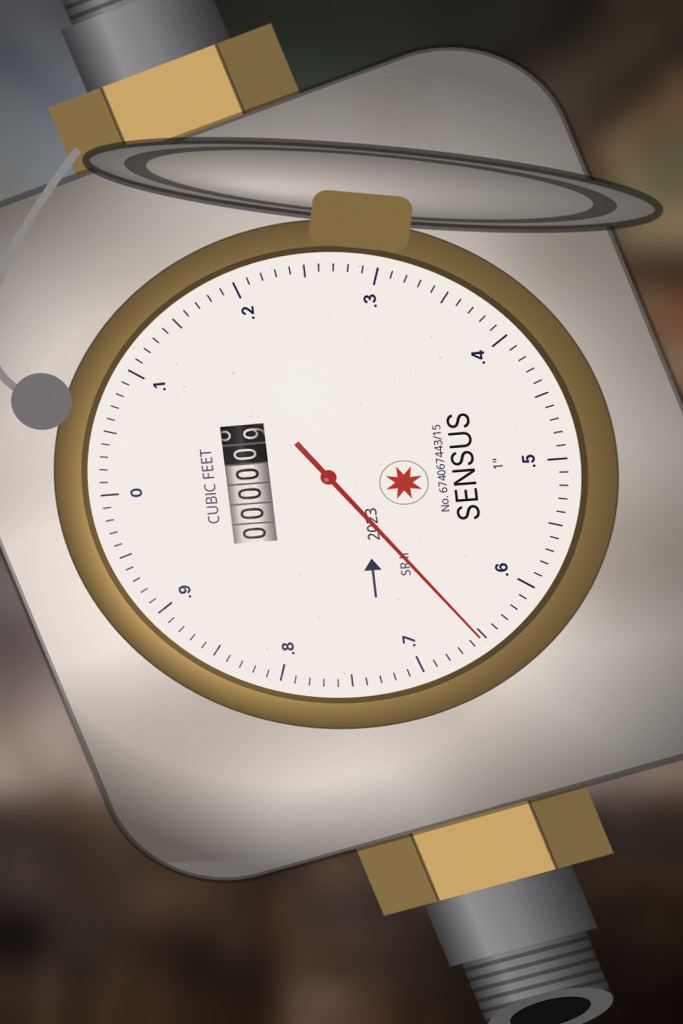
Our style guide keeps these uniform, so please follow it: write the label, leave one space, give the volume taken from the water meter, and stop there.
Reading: 8.65 ft³
